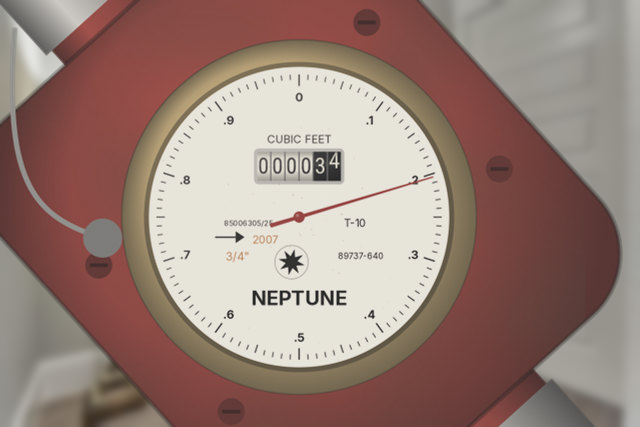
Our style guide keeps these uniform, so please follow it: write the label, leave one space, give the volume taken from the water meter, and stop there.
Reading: 34.20 ft³
